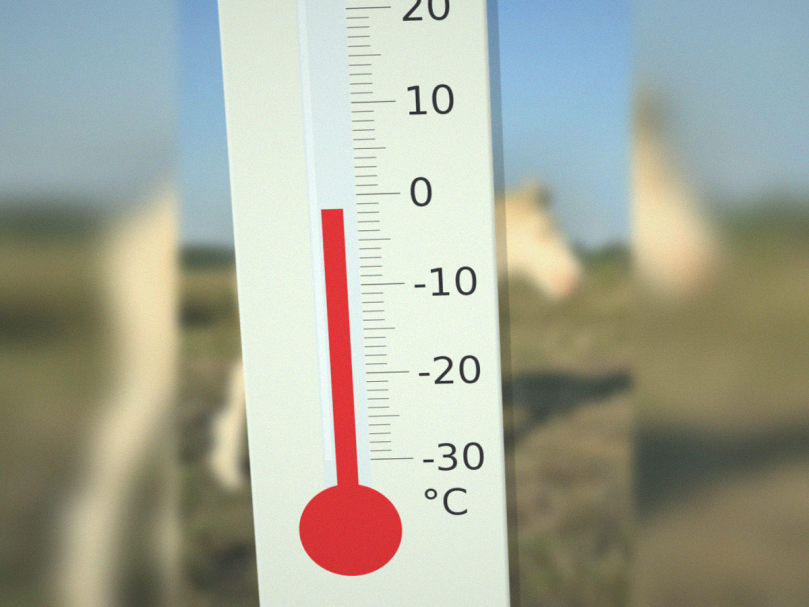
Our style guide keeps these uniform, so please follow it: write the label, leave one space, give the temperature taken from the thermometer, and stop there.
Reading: -1.5 °C
